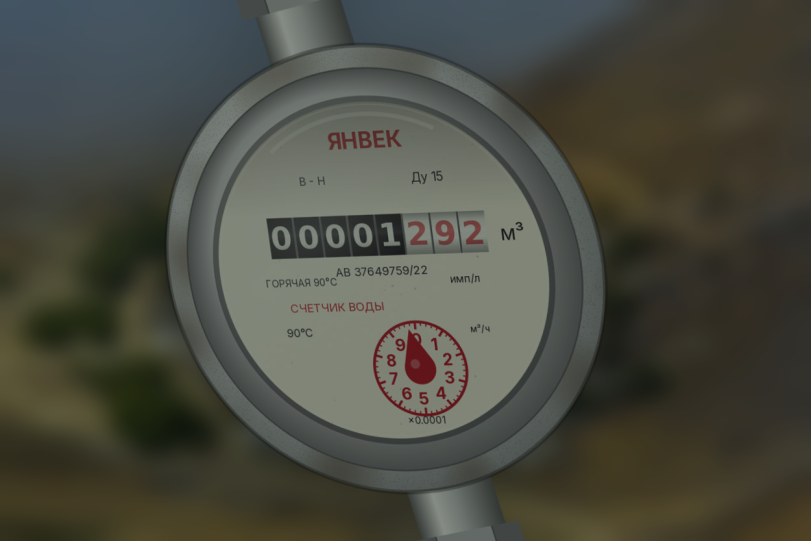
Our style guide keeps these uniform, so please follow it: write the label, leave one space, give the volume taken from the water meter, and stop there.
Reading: 1.2919 m³
